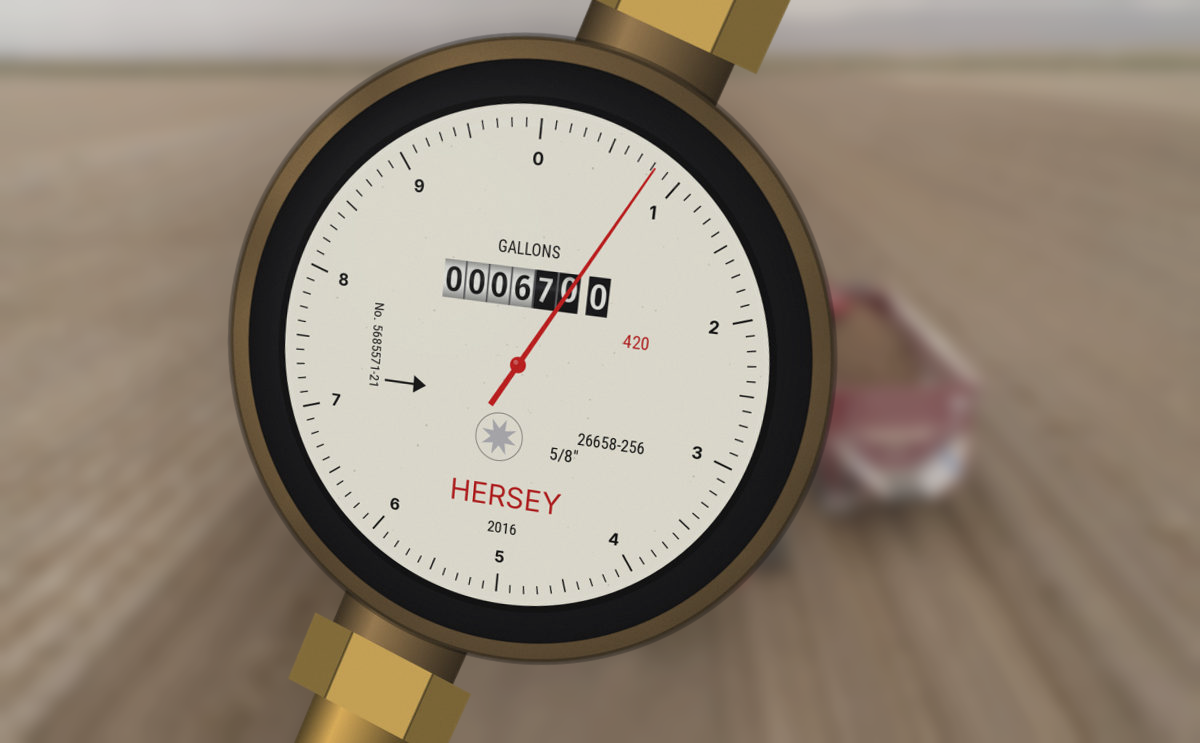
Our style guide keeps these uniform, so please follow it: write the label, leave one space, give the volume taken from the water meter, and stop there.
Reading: 6700.8 gal
